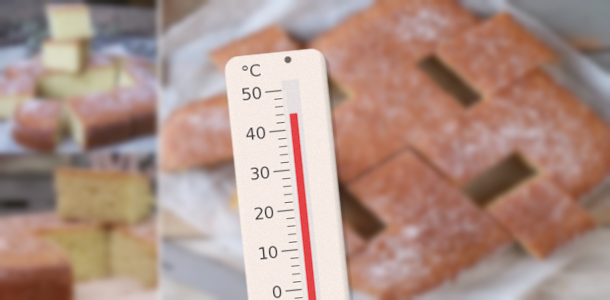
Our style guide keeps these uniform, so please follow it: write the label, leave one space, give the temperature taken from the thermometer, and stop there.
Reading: 44 °C
